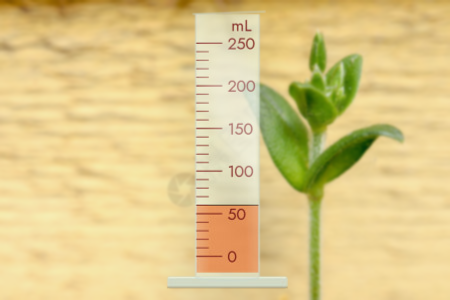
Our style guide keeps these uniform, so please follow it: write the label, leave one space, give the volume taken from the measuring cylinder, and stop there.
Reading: 60 mL
